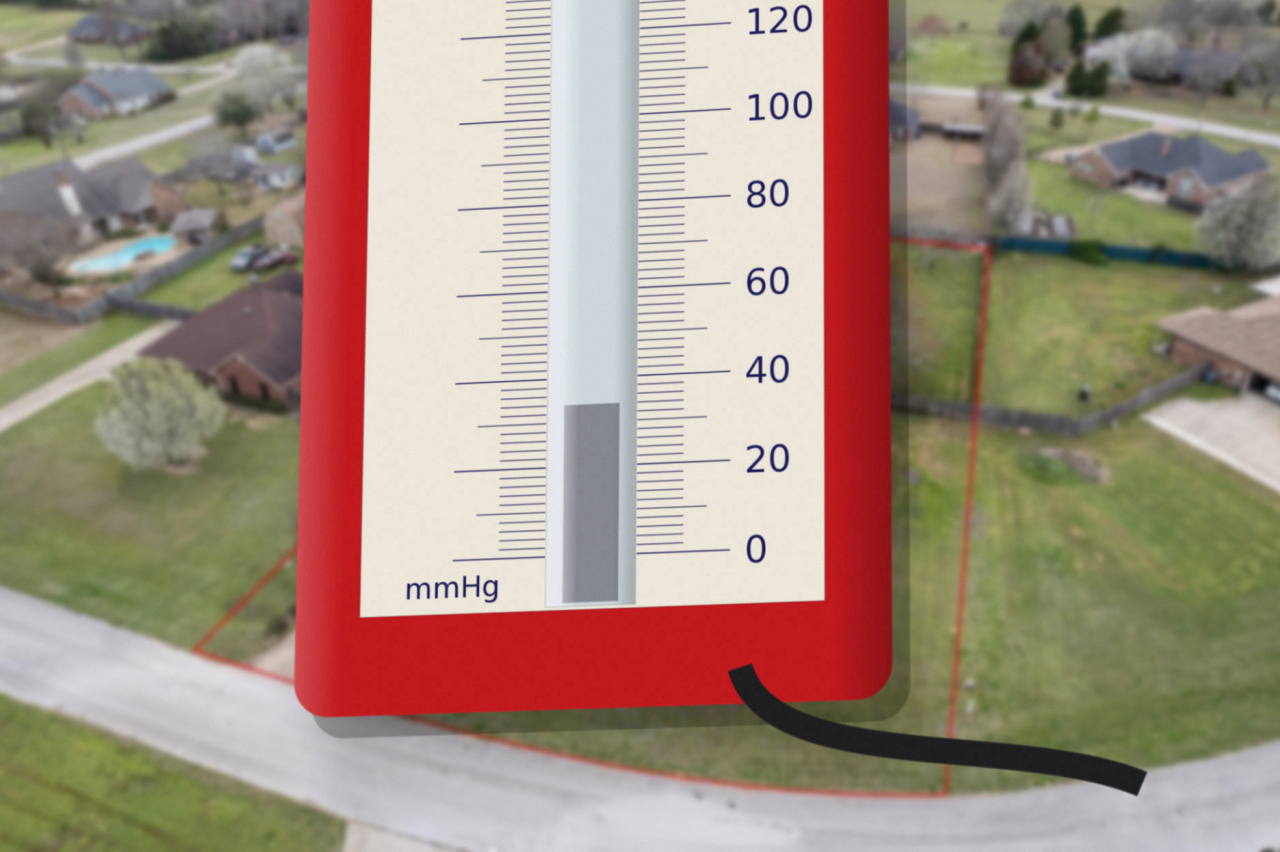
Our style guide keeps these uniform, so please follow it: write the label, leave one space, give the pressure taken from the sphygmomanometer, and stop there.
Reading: 34 mmHg
